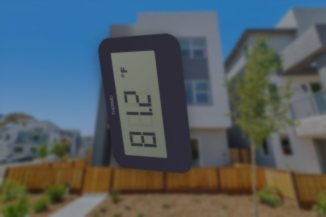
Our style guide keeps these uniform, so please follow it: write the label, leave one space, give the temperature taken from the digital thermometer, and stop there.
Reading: 81.2 °F
